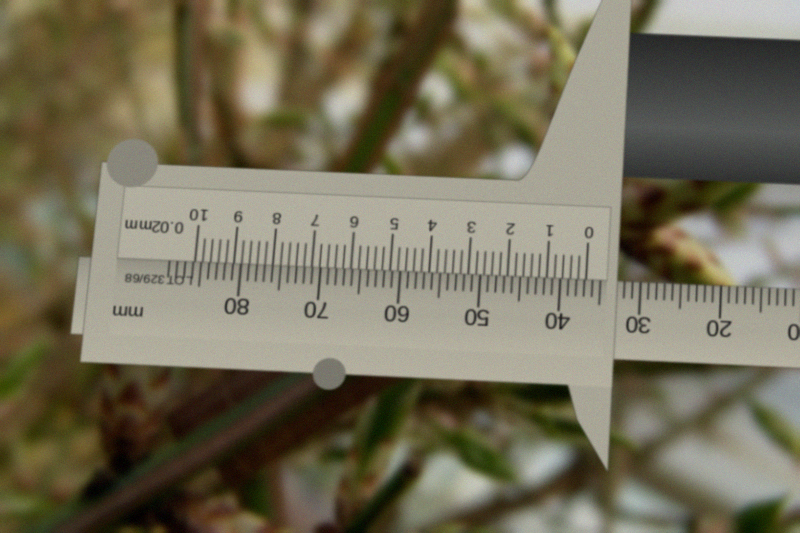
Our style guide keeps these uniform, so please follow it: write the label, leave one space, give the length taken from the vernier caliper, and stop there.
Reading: 36.8 mm
